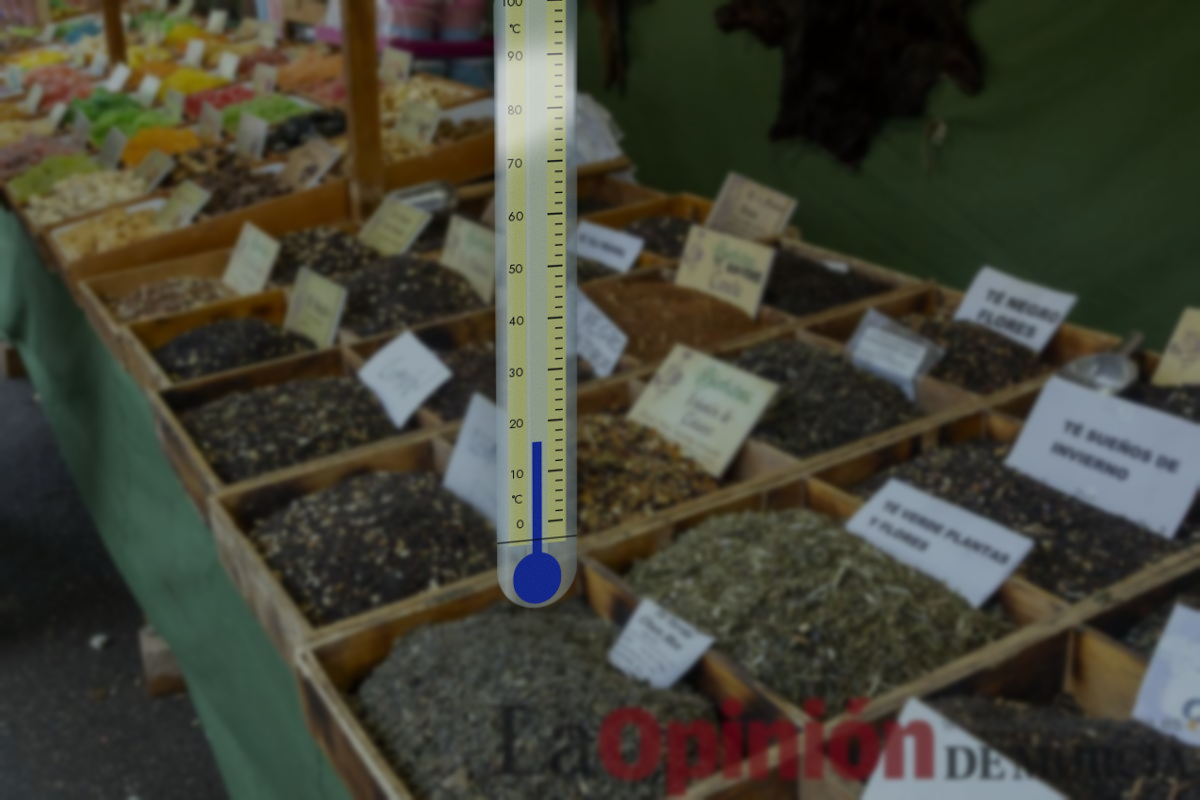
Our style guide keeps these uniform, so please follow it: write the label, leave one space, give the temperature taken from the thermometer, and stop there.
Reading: 16 °C
